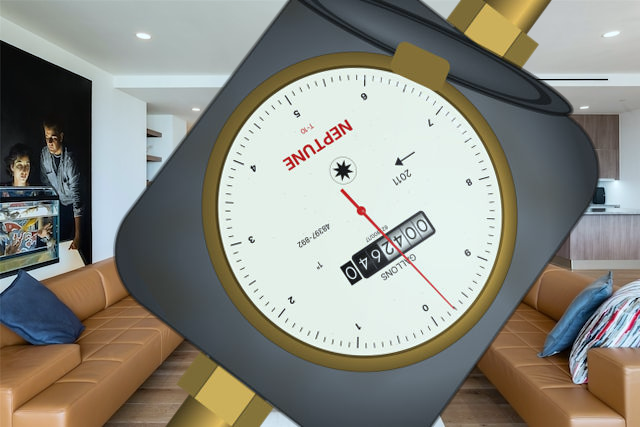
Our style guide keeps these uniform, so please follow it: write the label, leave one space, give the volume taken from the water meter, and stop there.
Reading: 42639.7 gal
